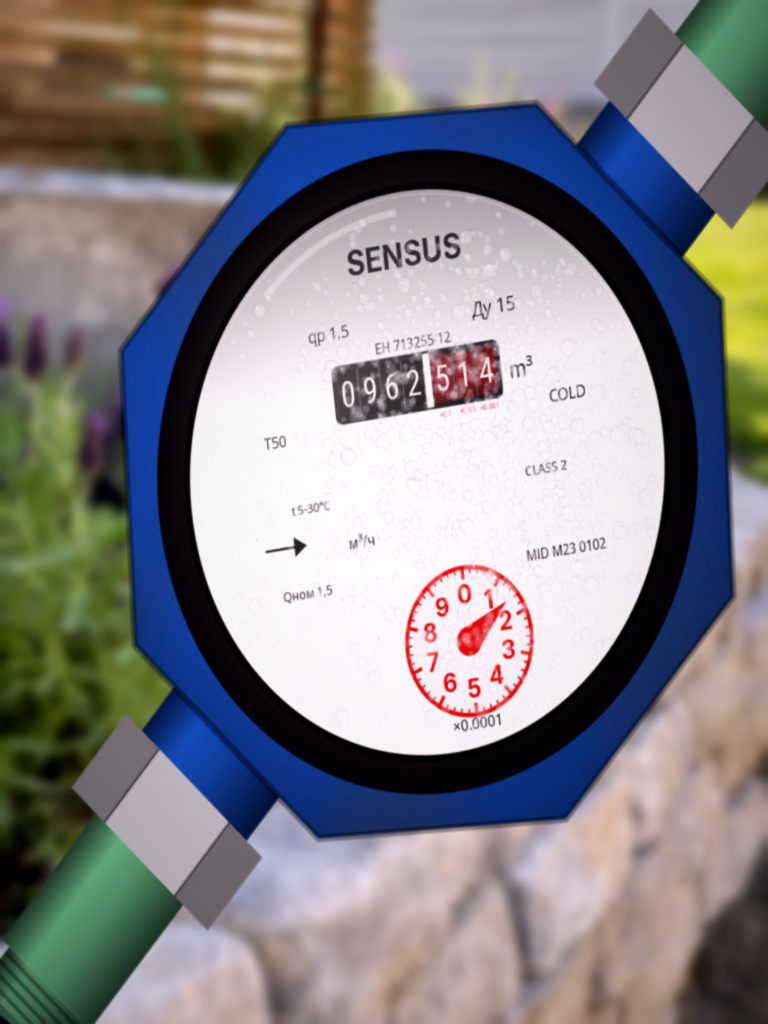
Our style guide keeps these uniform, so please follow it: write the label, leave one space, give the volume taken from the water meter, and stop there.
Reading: 962.5141 m³
